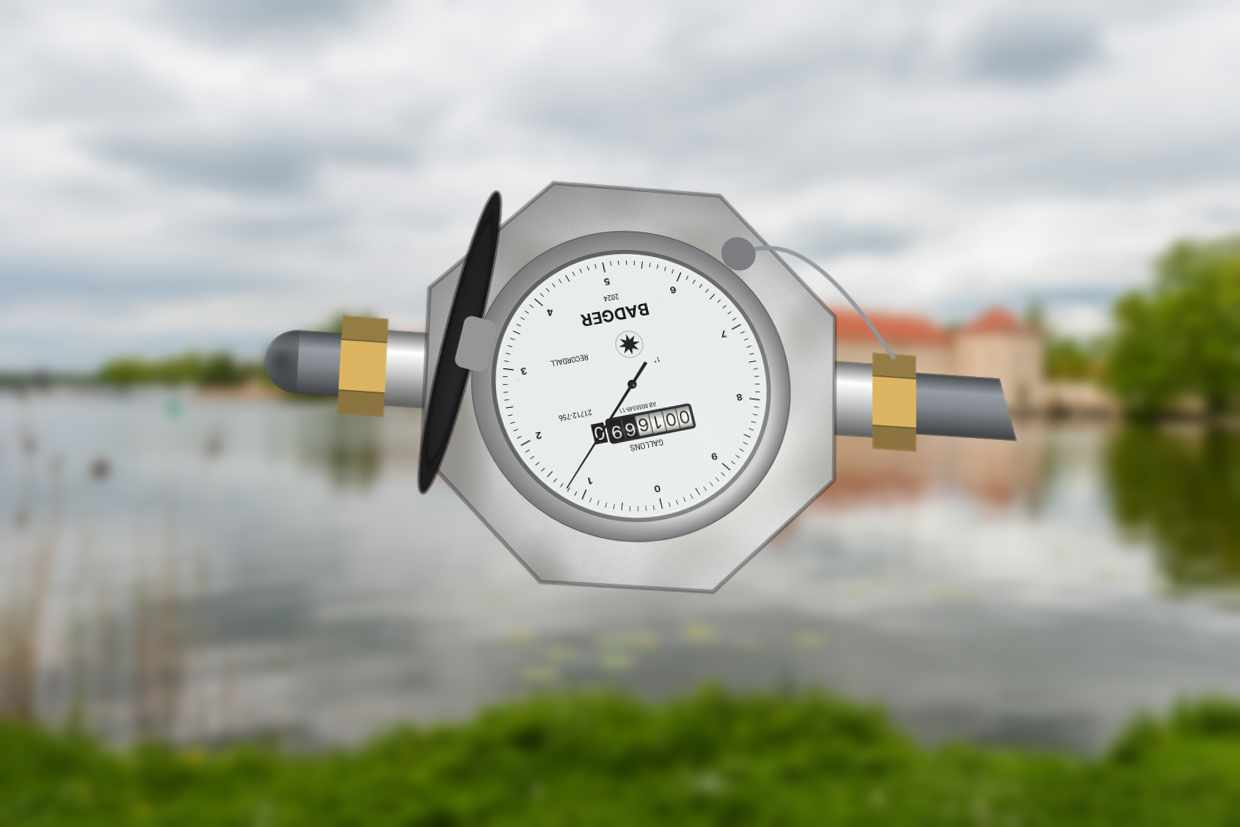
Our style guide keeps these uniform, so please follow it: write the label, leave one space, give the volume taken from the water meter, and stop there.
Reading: 16691.2 gal
